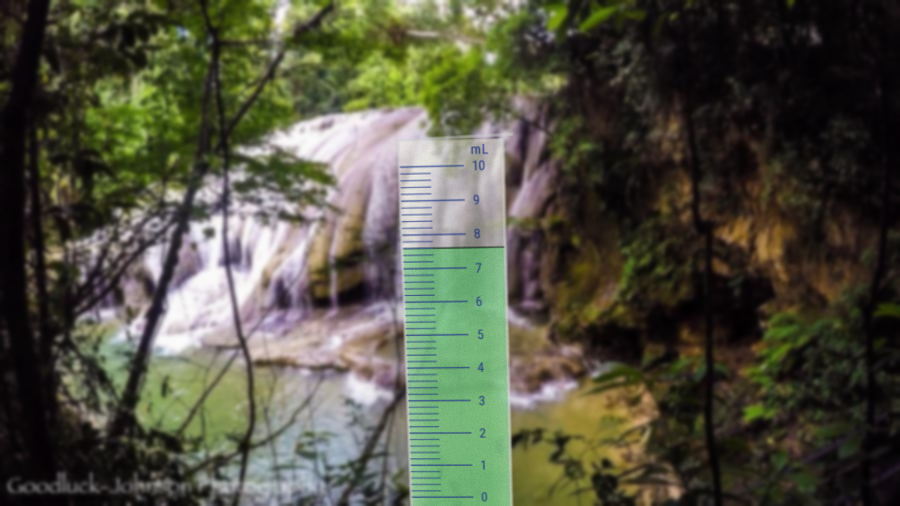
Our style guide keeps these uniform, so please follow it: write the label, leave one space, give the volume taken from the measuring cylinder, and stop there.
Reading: 7.6 mL
